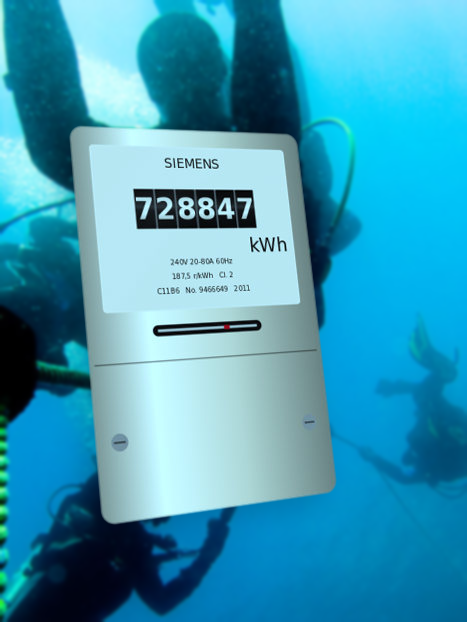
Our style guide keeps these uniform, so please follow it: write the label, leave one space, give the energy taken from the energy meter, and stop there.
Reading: 728847 kWh
